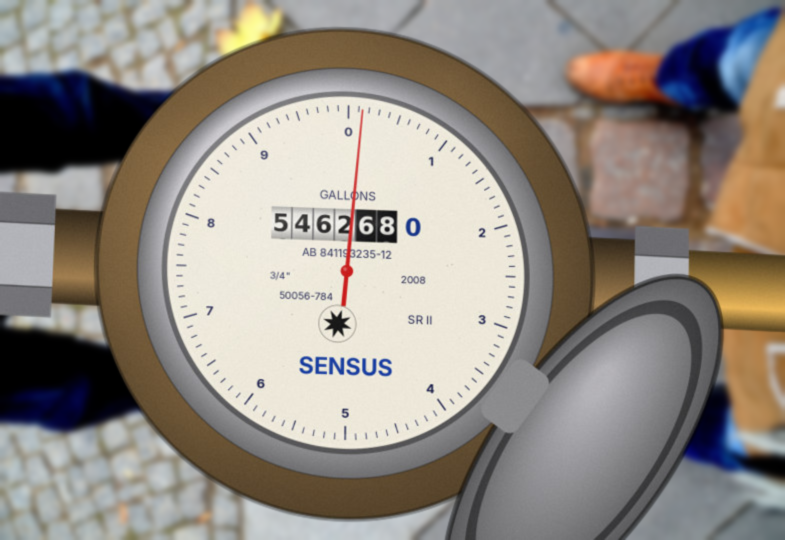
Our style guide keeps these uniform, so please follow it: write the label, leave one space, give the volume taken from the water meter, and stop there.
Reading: 5462680.1 gal
